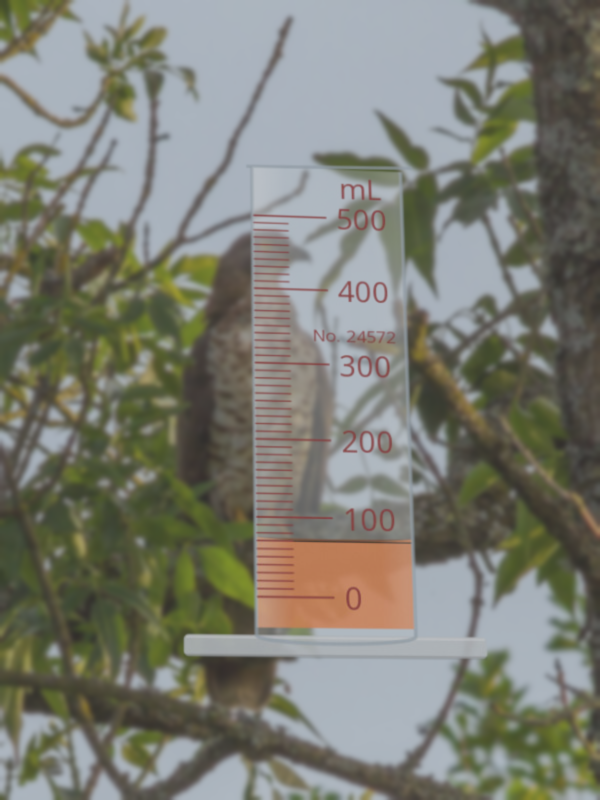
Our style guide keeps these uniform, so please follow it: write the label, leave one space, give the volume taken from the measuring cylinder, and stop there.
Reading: 70 mL
